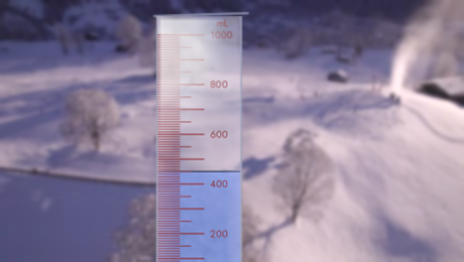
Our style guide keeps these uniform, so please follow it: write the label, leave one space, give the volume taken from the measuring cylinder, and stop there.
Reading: 450 mL
